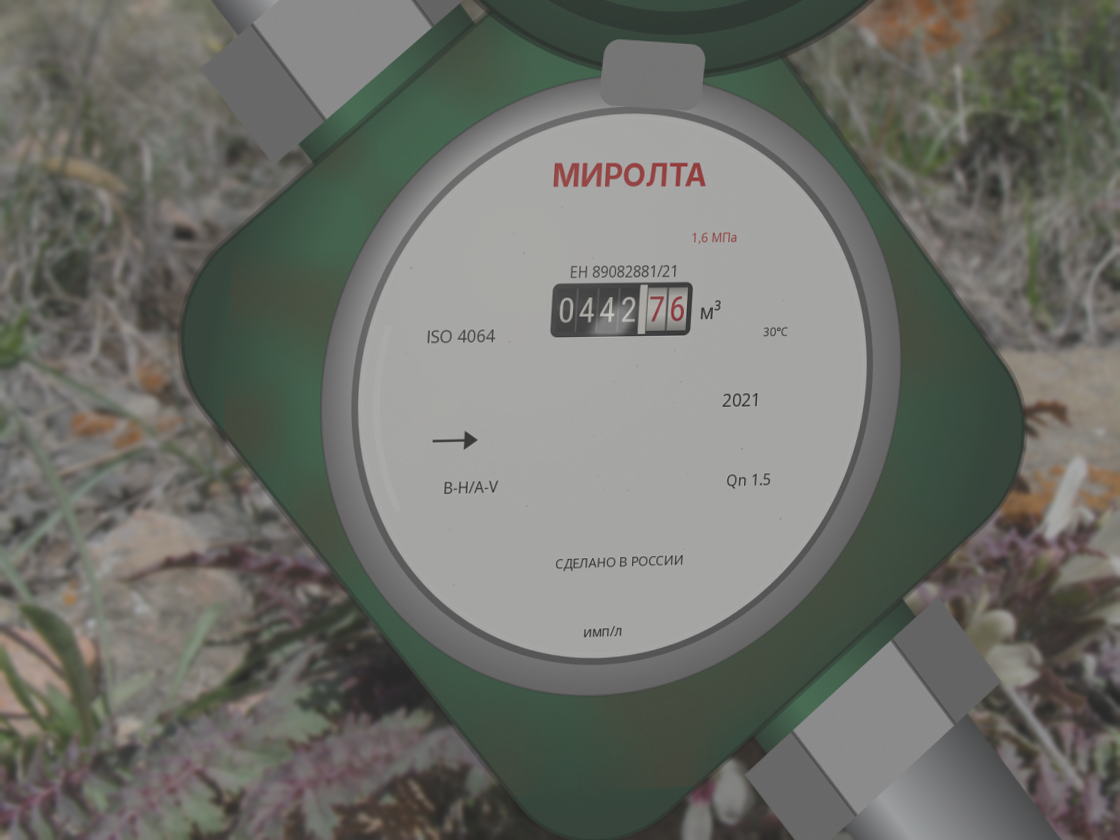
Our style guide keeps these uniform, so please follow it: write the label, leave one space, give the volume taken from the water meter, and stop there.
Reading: 442.76 m³
